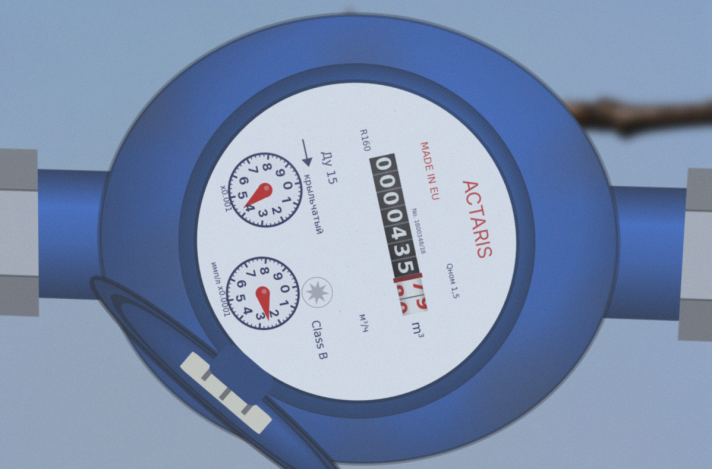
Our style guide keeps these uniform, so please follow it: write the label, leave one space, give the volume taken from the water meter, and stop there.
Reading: 435.7942 m³
